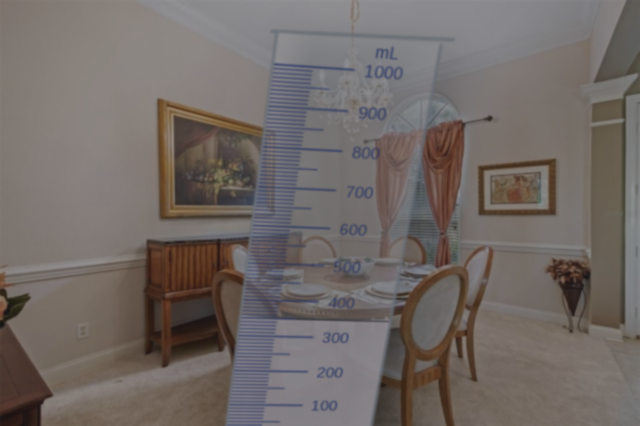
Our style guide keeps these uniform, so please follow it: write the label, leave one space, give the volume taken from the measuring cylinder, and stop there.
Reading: 350 mL
